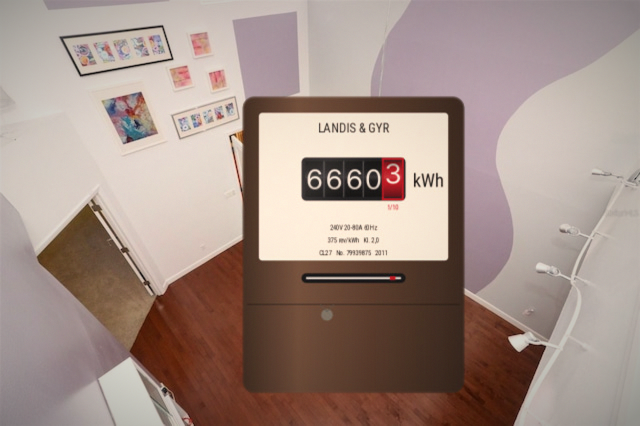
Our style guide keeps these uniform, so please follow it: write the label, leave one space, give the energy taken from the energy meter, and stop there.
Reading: 6660.3 kWh
